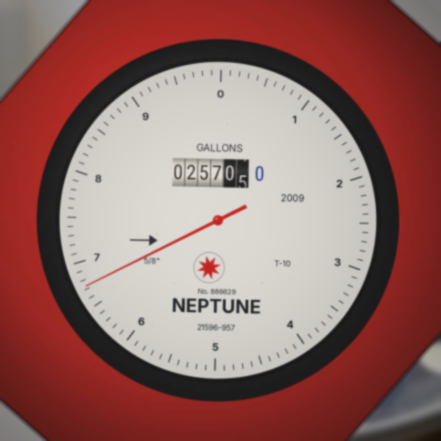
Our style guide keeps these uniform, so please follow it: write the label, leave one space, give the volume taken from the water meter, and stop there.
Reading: 257046.7 gal
